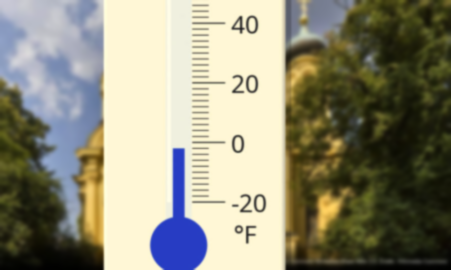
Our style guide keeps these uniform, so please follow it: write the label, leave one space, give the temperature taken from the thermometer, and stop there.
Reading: -2 °F
